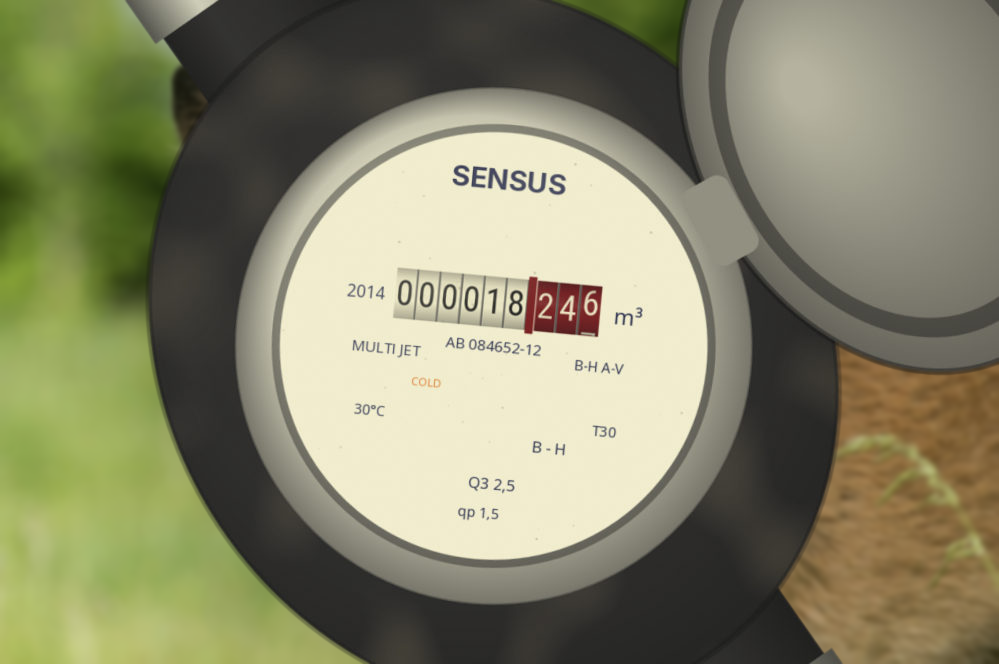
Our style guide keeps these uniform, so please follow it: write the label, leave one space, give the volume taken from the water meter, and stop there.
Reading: 18.246 m³
